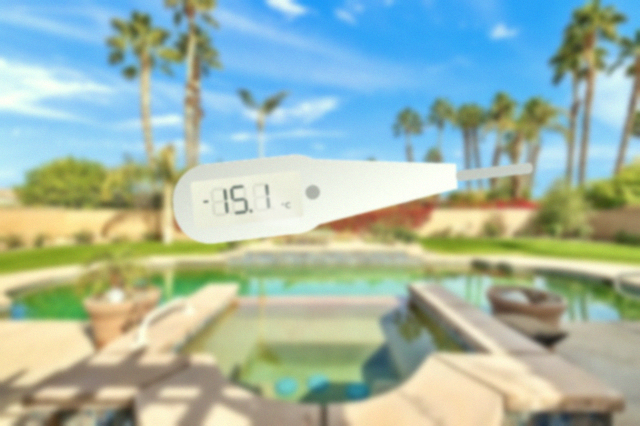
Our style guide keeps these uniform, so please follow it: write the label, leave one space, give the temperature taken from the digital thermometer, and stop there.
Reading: -15.1 °C
